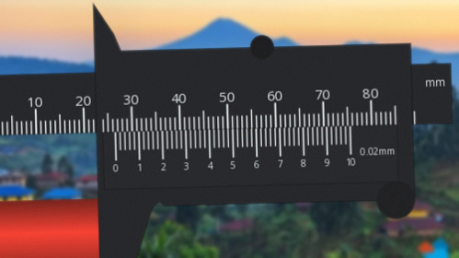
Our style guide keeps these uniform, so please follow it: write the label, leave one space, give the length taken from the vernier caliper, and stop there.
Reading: 26.5 mm
